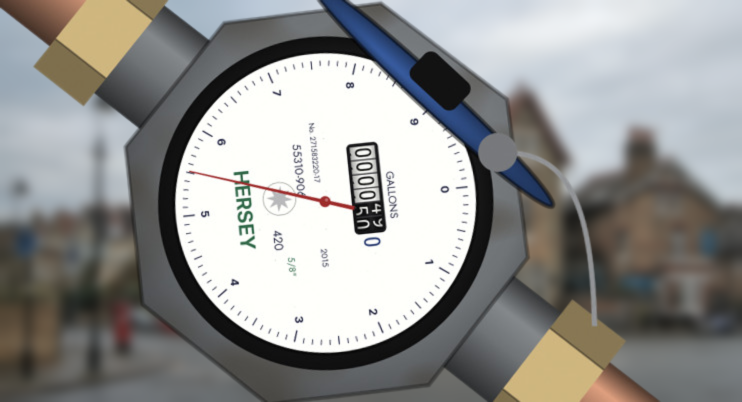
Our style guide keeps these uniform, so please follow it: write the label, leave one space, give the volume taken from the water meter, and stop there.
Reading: 495.5 gal
